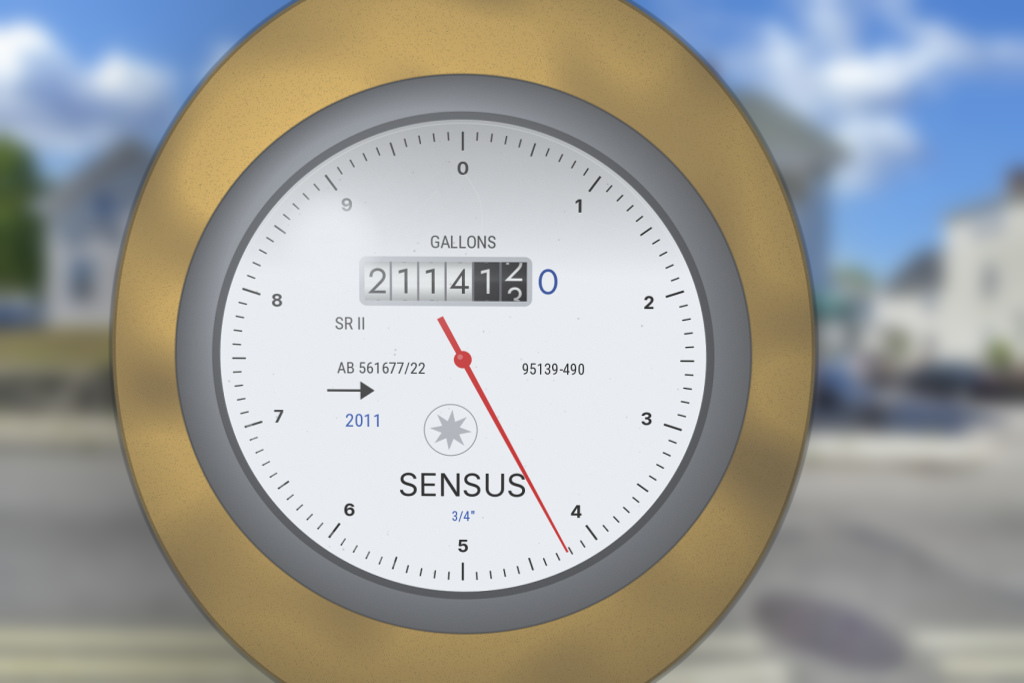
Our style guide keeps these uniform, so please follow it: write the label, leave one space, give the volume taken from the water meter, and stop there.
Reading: 2114124.2 gal
